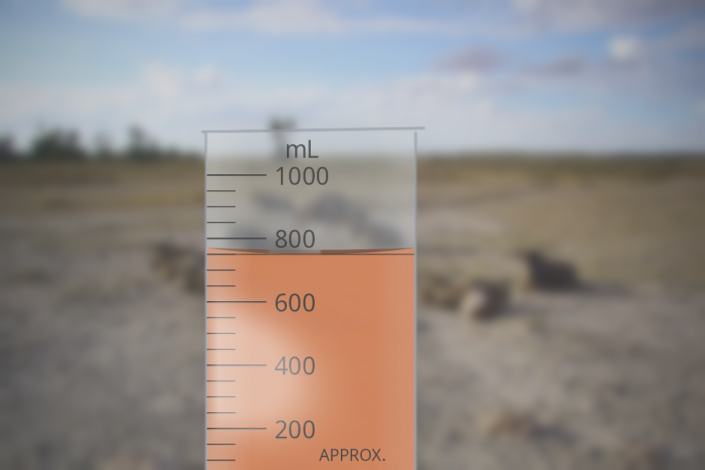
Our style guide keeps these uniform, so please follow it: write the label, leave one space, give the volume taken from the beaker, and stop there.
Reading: 750 mL
